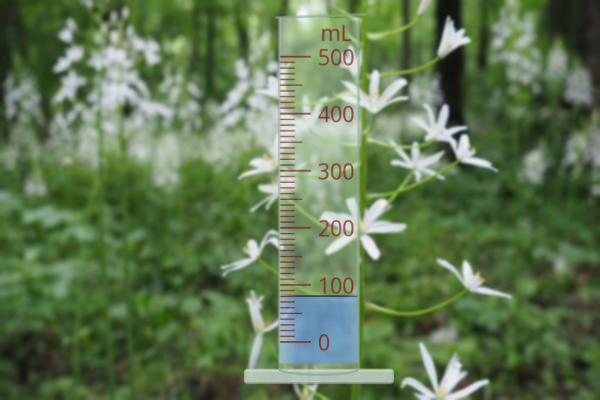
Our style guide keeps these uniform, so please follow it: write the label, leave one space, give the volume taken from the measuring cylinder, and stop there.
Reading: 80 mL
